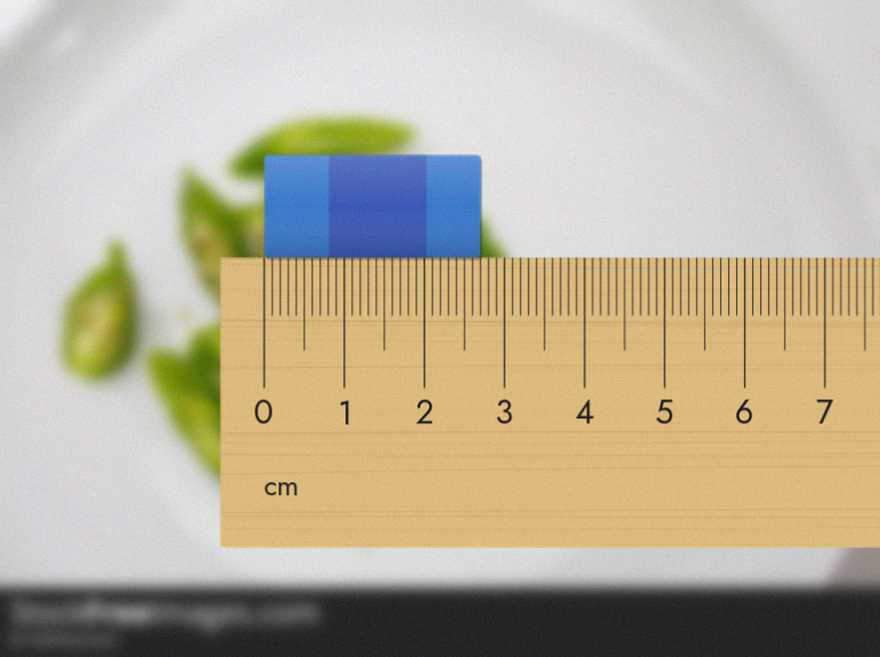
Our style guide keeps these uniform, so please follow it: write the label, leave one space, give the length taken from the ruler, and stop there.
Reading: 2.7 cm
